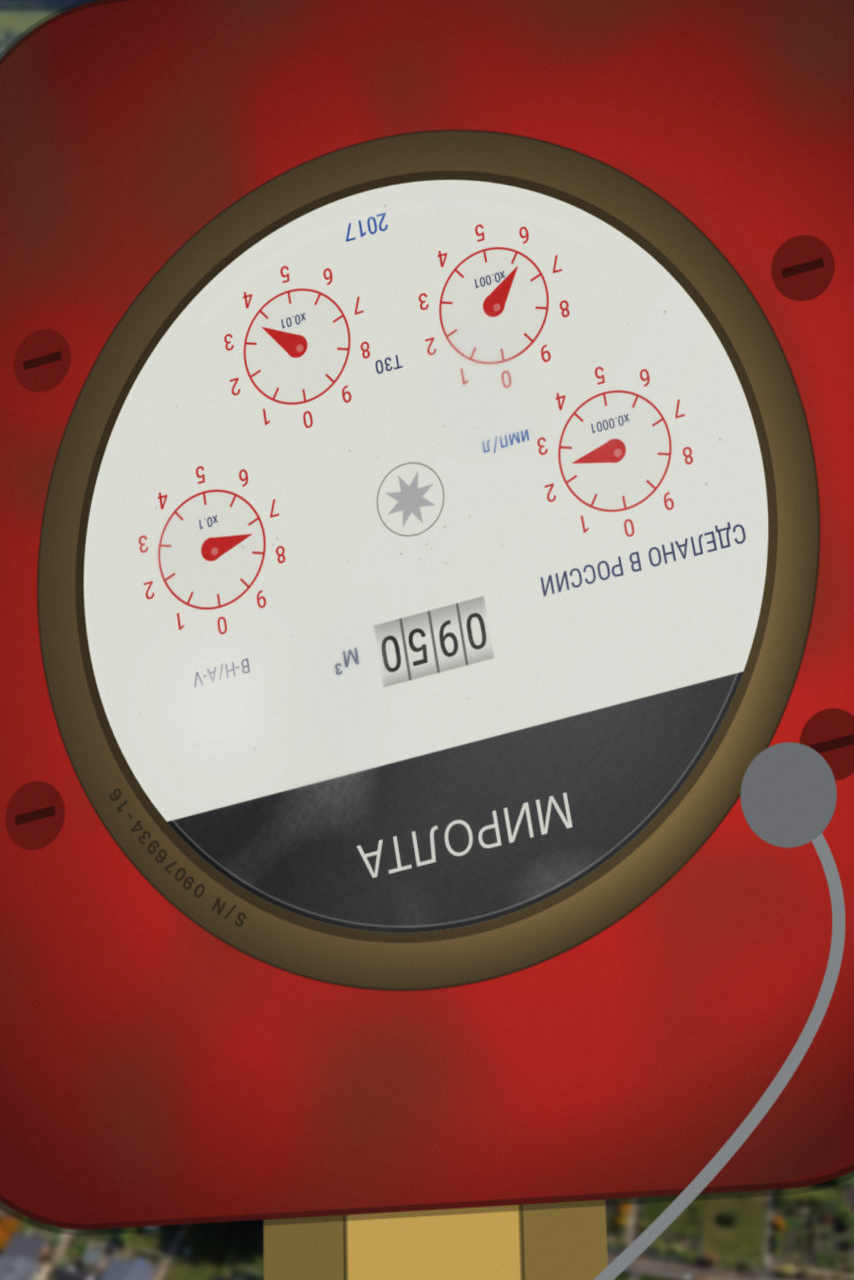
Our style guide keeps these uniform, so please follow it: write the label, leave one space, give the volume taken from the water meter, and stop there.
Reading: 950.7362 m³
